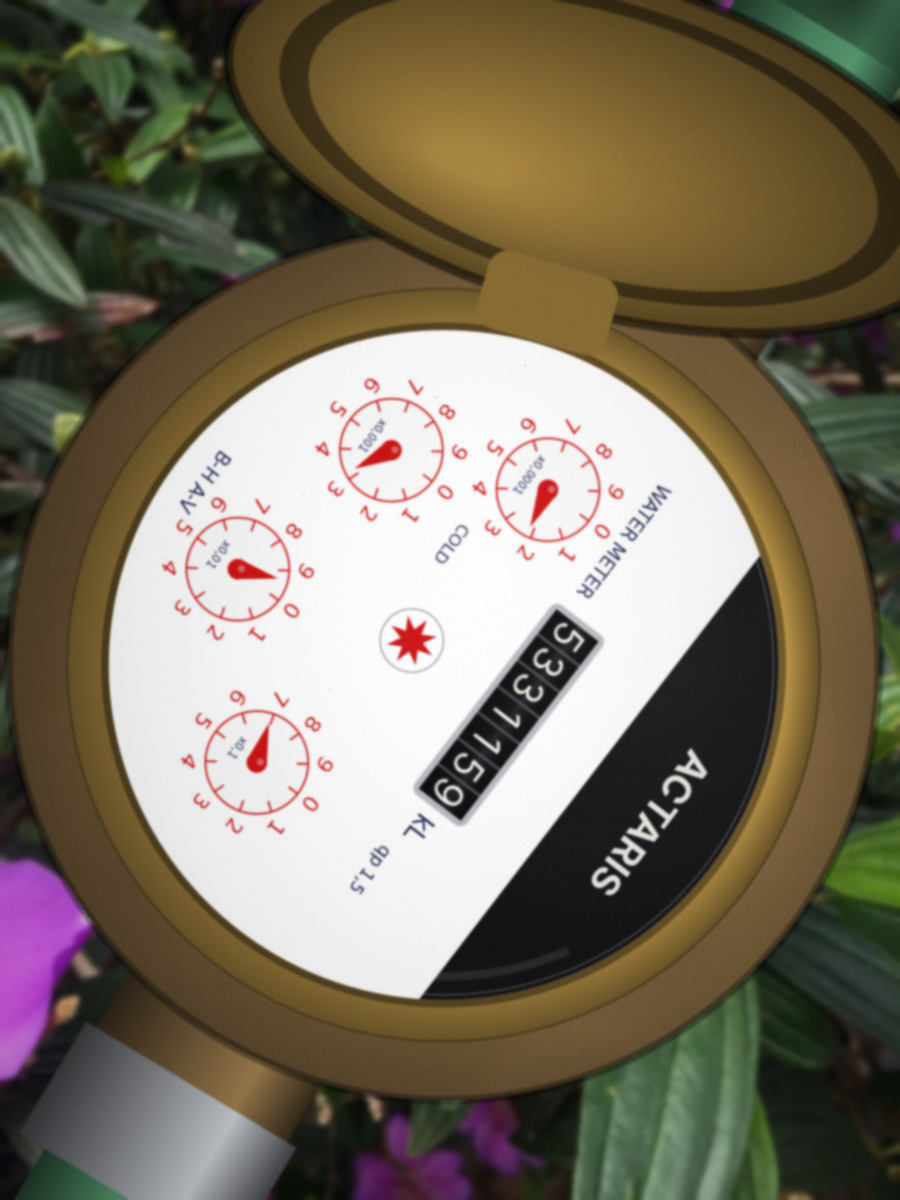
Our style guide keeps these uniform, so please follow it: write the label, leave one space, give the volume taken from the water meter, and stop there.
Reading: 5331159.6932 kL
